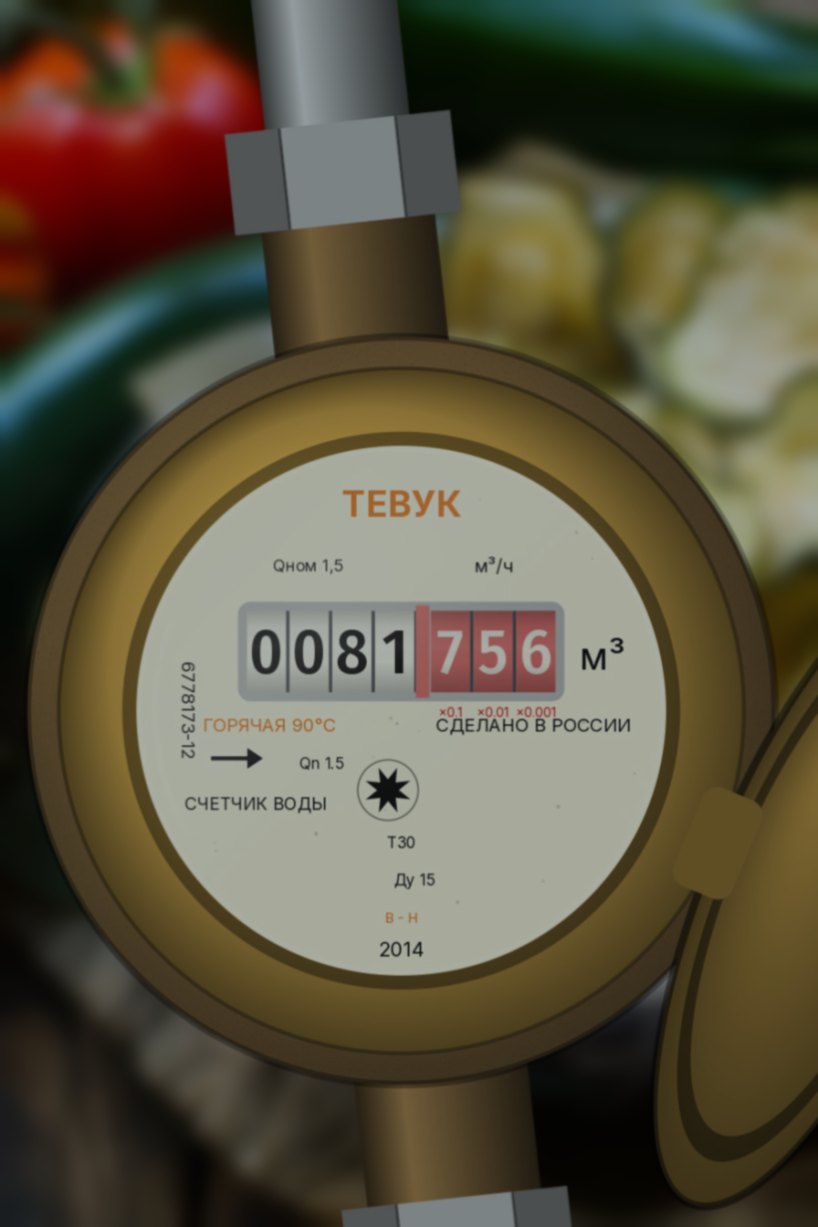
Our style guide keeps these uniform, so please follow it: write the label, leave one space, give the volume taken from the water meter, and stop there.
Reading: 81.756 m³
